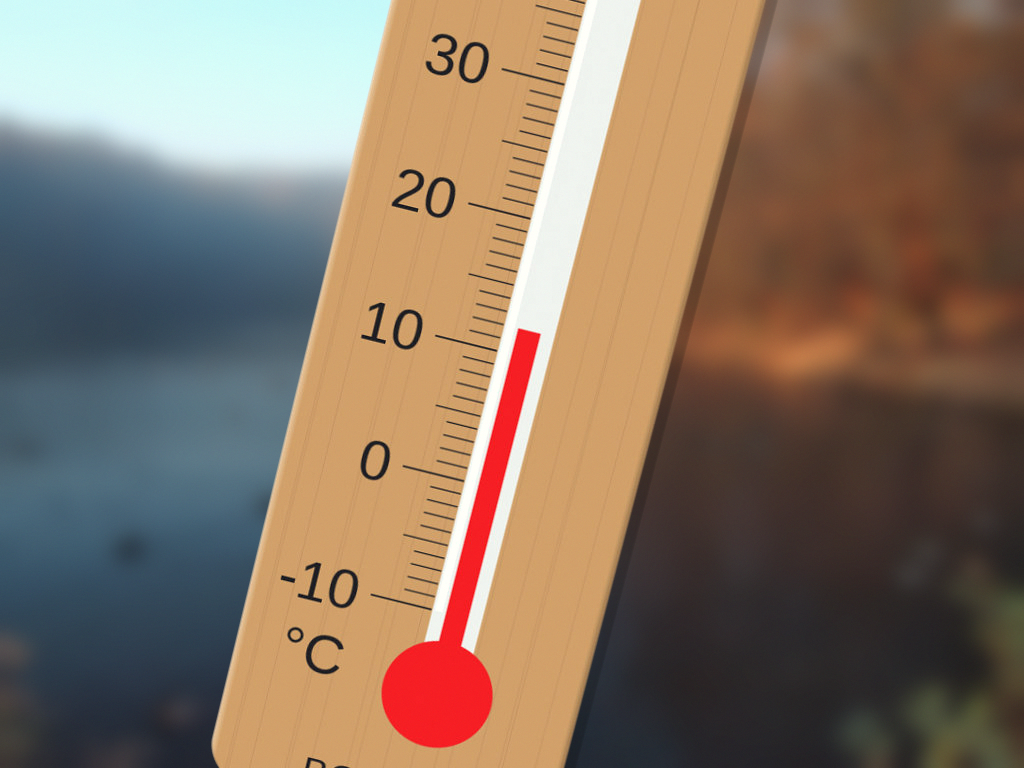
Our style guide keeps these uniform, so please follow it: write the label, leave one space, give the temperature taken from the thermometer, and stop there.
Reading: 12 °C
